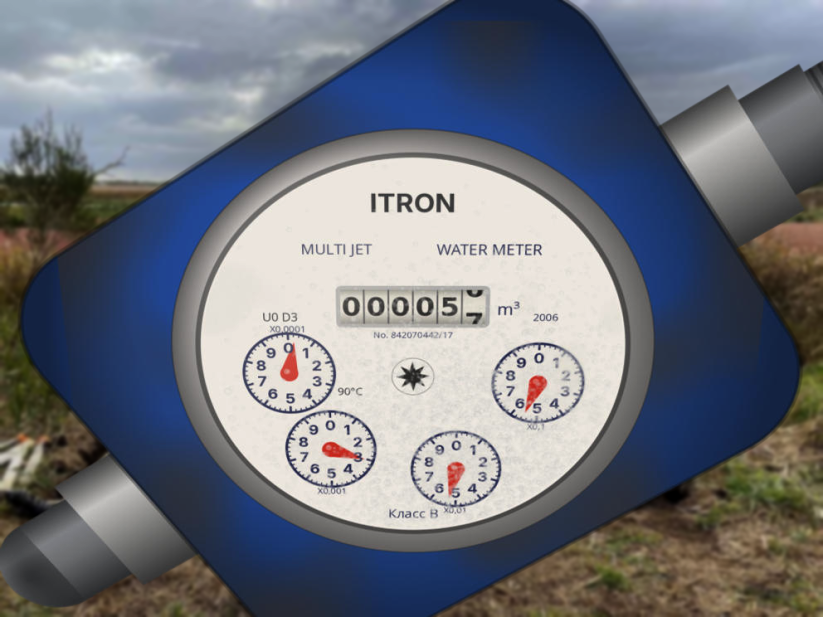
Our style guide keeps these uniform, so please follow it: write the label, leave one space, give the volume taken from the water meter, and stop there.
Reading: 56.5530 m³
